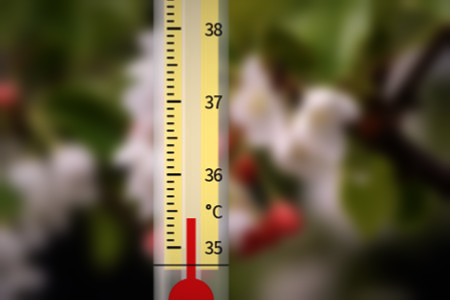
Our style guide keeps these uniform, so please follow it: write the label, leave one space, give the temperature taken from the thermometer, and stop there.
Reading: 35.4 °C
